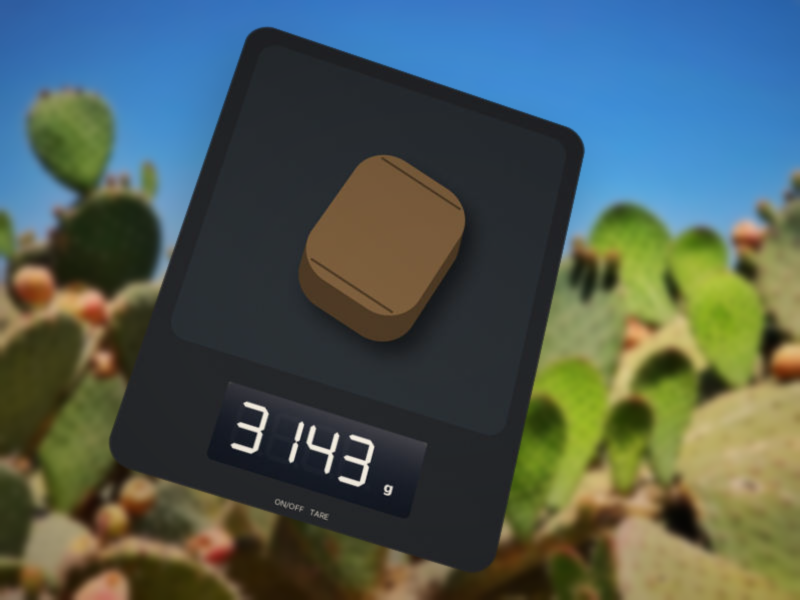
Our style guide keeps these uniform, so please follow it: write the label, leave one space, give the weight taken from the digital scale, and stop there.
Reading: 3143 g
